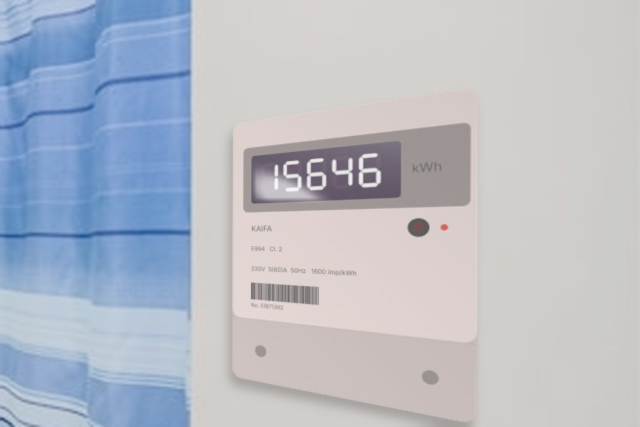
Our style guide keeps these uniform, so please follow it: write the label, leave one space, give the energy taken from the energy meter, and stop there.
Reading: 15646 kWh
